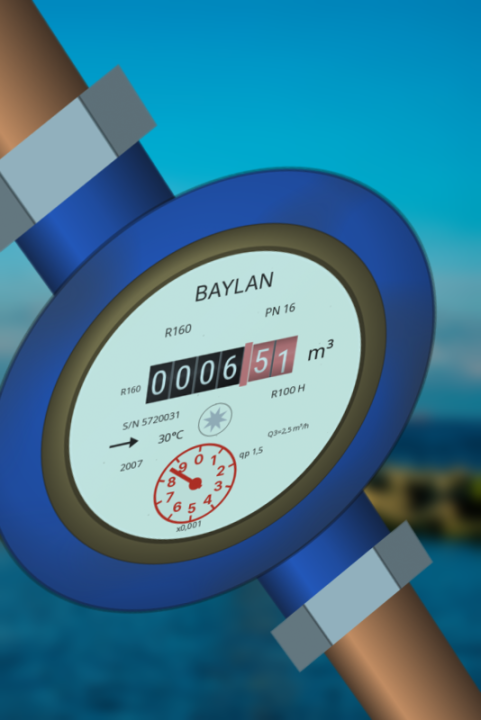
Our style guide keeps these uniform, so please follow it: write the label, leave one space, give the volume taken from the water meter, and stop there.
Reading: 6.508 m³
